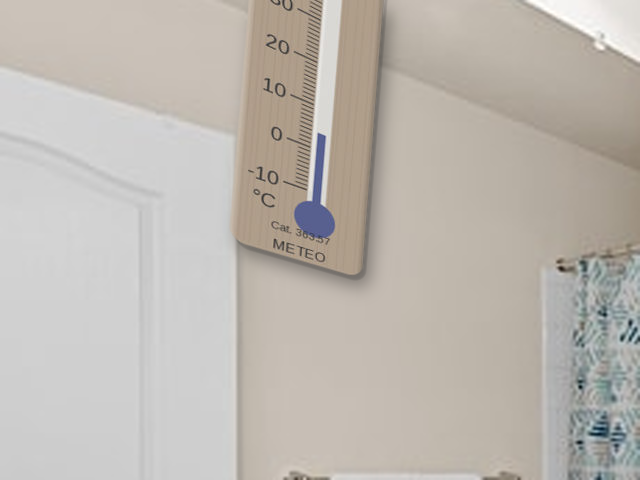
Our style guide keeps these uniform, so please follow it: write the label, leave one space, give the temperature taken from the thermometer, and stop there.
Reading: 4 °C
